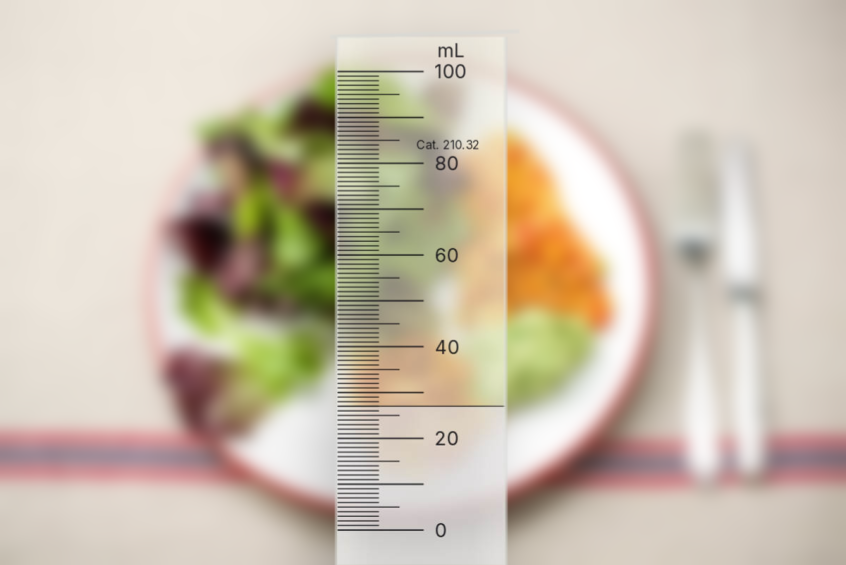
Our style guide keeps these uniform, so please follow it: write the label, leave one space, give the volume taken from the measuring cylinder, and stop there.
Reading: 27 mL
